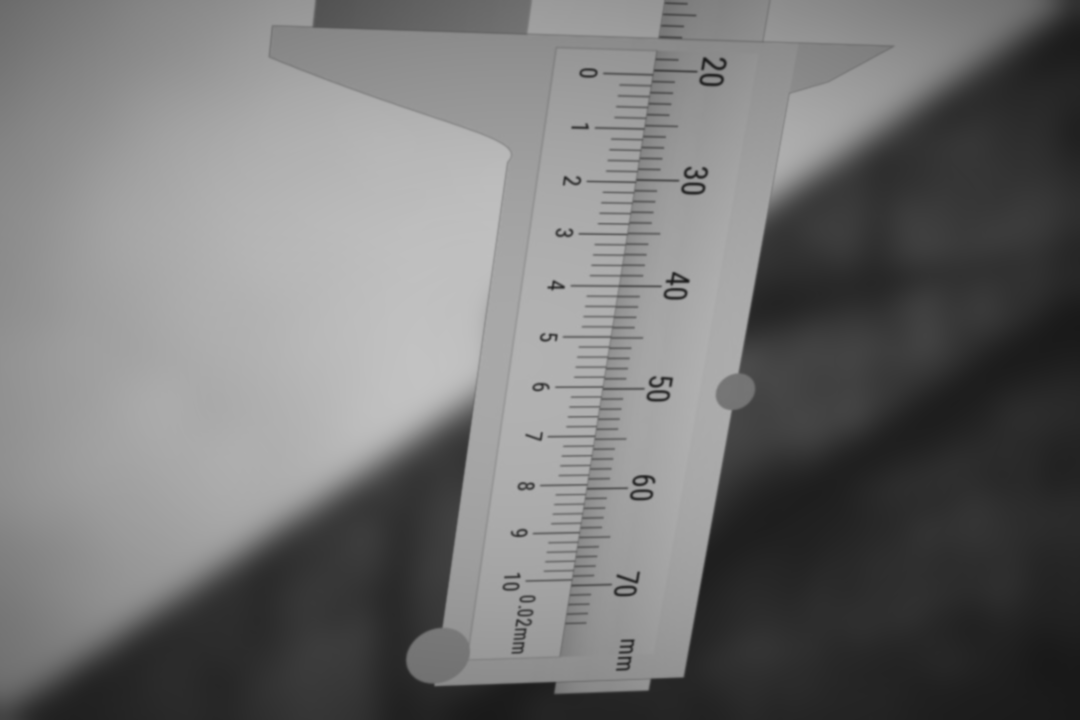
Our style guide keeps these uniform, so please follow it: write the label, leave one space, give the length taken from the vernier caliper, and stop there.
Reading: 20.4 mm
